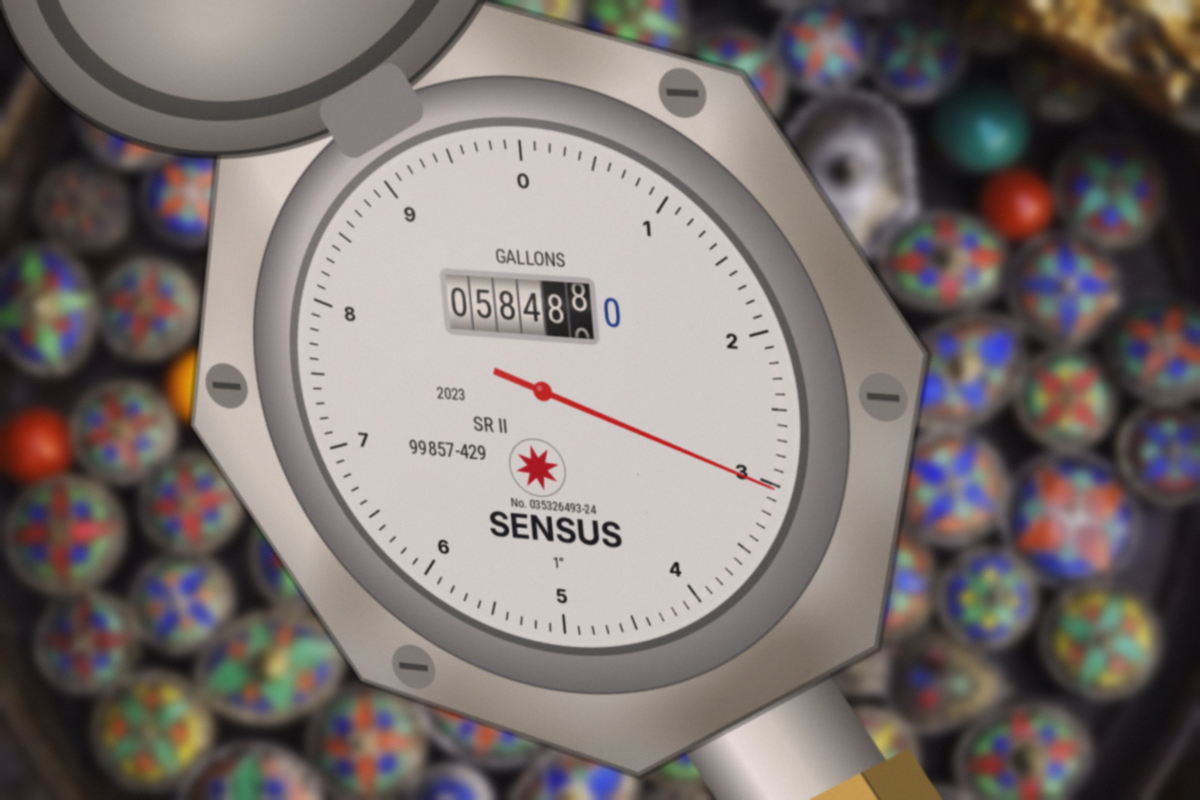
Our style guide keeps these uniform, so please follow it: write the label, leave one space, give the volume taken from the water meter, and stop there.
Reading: 584883.0 gal
